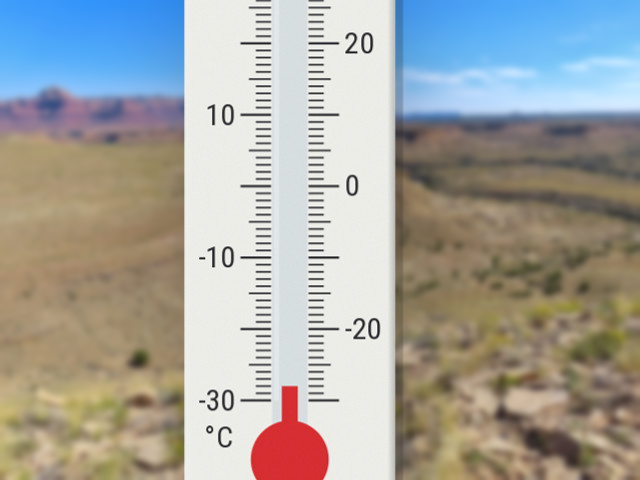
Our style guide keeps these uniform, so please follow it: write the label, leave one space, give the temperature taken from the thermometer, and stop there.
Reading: -28 °C
